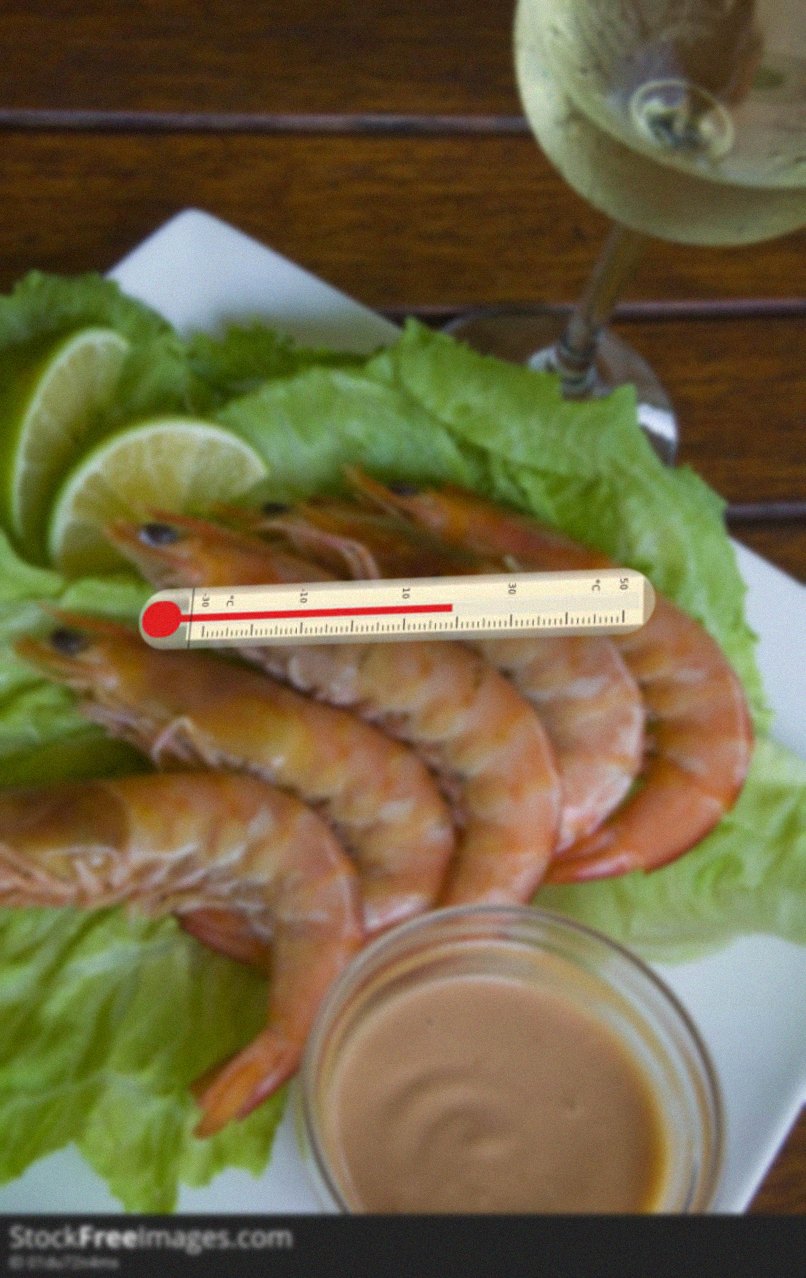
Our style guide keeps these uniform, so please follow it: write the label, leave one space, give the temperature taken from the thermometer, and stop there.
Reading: 19 °C
